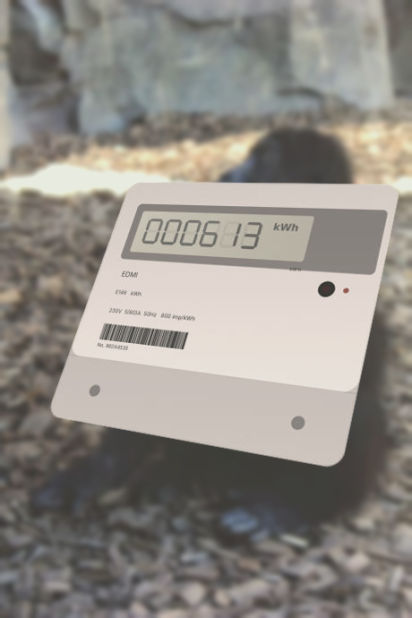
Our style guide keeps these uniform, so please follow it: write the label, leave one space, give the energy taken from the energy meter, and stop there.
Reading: 613 kWh
